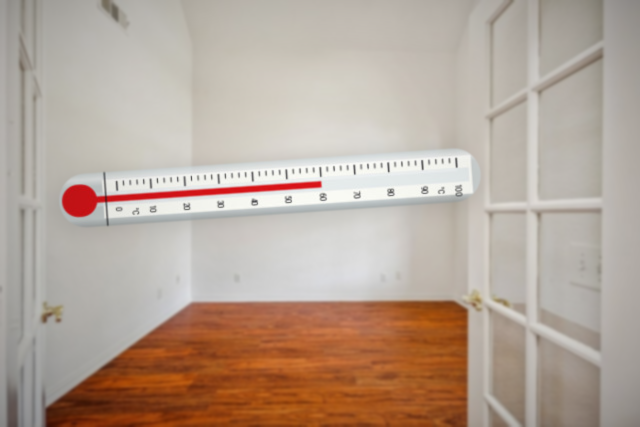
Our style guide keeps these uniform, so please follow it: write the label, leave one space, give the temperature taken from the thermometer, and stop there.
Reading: 60 °C
